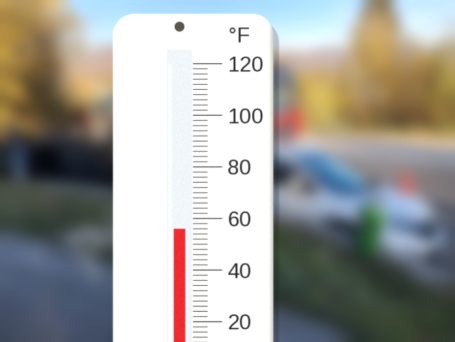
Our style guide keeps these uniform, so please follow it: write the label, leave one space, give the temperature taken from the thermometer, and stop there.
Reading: 56 °F
